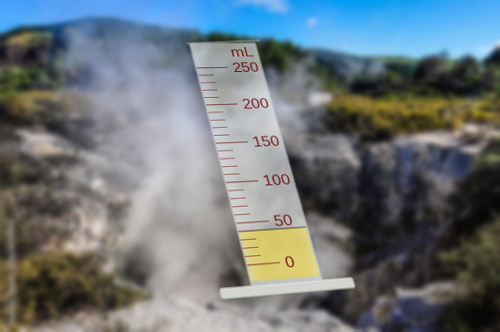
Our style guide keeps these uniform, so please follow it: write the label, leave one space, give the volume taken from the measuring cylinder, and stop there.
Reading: 40 mL
